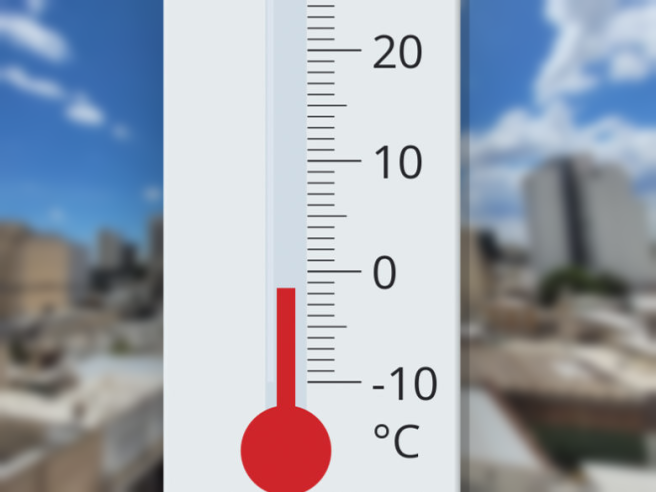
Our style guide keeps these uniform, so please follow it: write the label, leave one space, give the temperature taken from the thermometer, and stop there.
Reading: -1.5 °C
